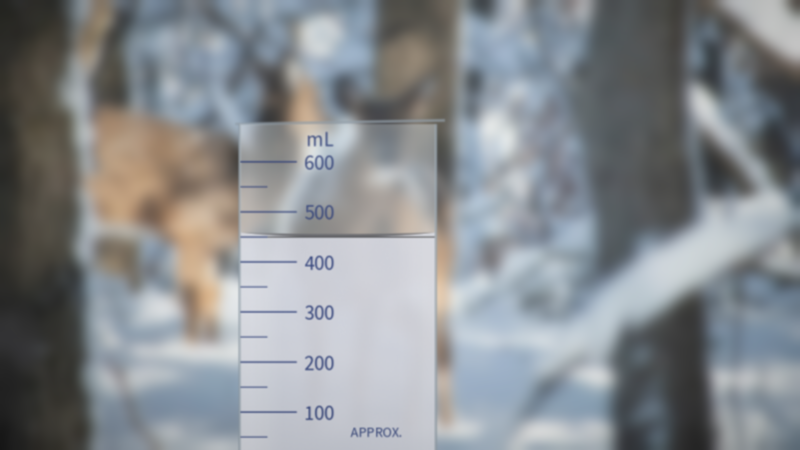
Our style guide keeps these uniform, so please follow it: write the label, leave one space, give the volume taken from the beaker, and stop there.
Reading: 450 mL
